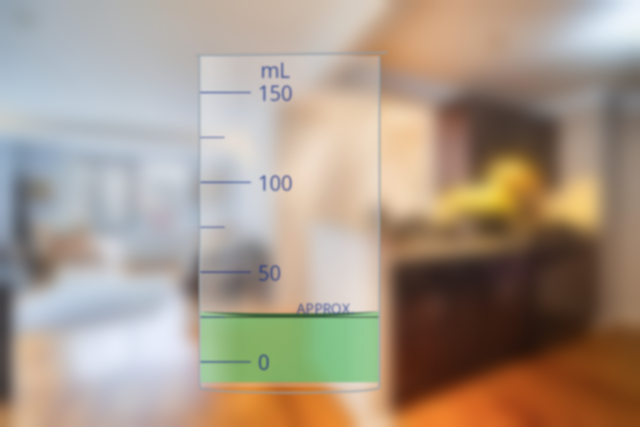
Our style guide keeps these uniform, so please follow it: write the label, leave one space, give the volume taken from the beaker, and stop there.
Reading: 25 mL
